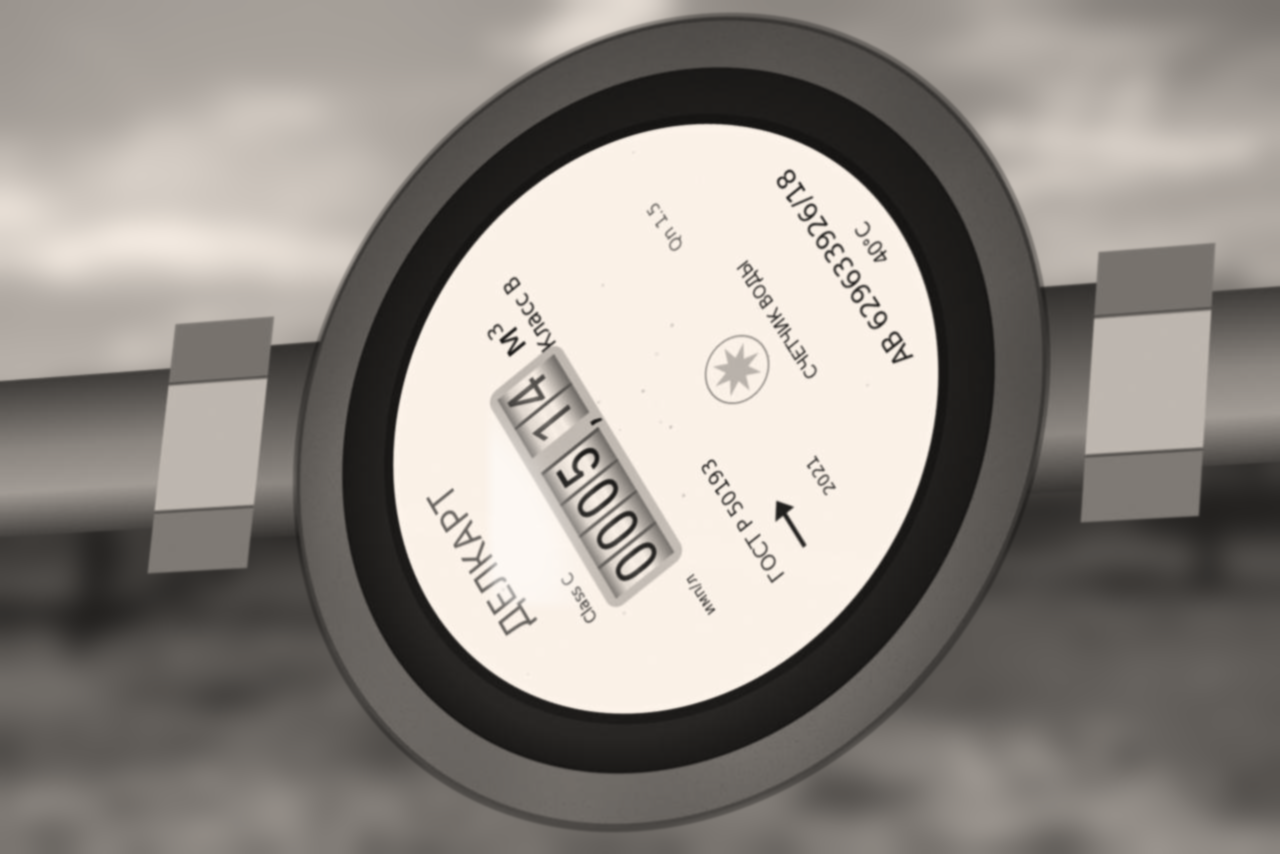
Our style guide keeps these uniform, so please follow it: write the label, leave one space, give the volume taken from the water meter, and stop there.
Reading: 5.14 m³
